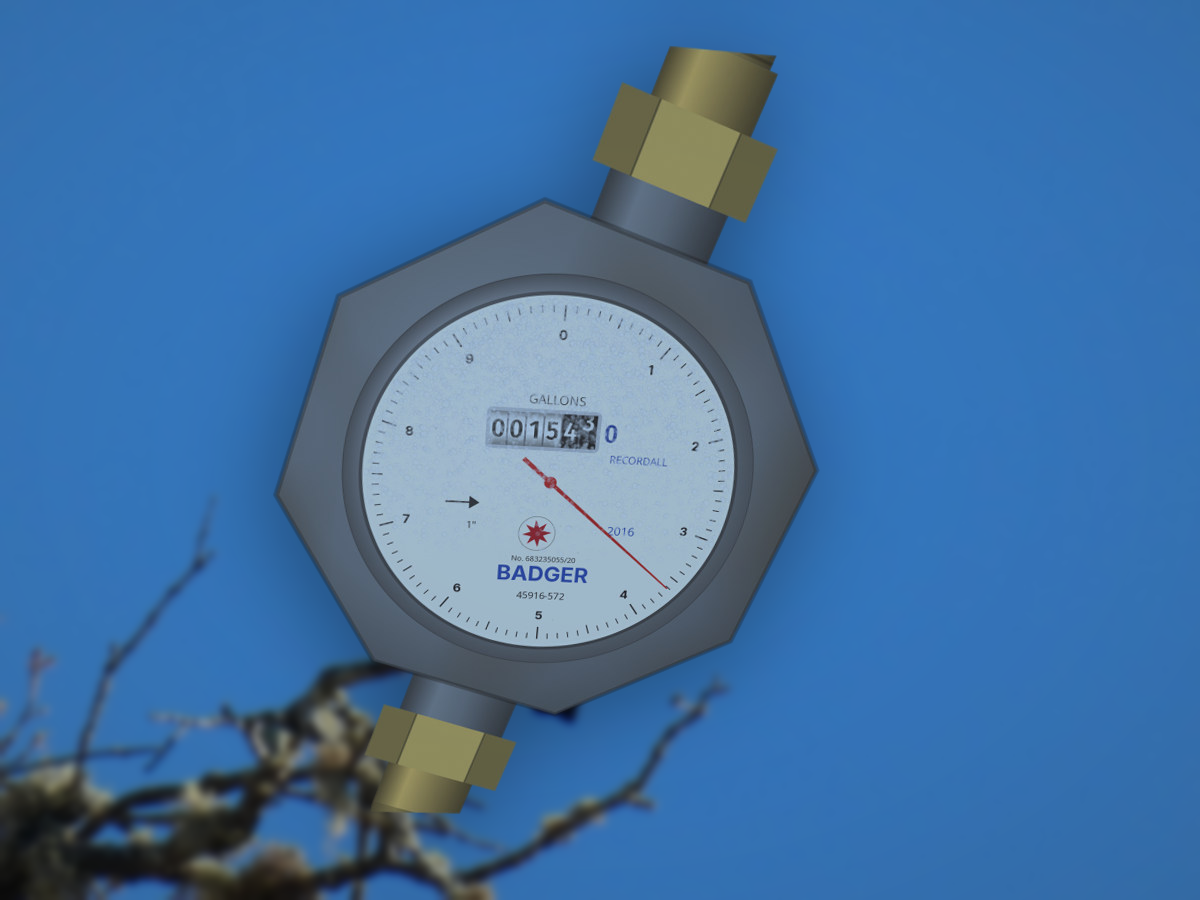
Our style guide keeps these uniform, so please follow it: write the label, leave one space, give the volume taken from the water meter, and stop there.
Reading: 15433.6 gal
